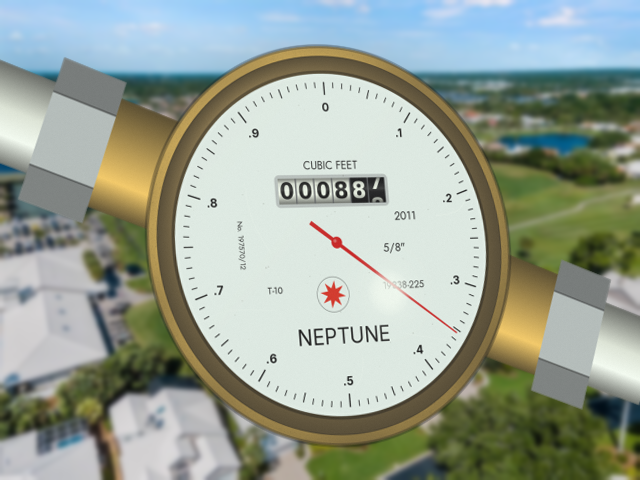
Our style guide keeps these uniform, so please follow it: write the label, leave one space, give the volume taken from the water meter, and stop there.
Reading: 887.35 ft³
